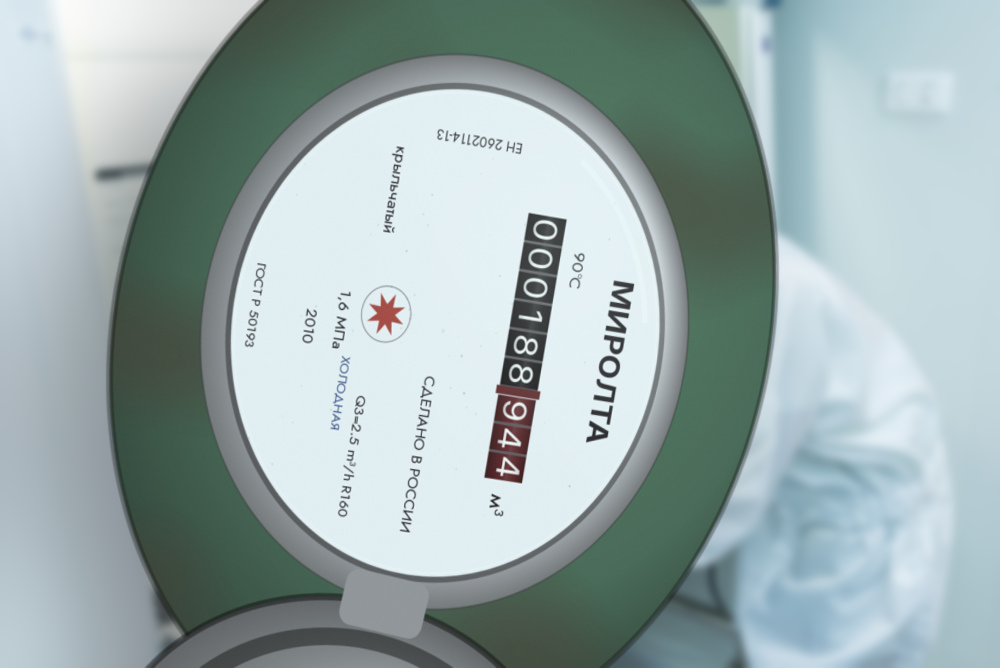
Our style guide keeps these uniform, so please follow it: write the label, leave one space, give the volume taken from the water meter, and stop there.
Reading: 188.944 m³
